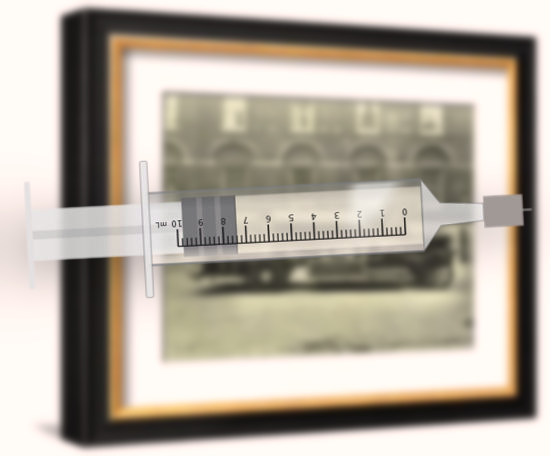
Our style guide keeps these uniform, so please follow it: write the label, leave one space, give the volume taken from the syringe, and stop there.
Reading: 7.4 mL
